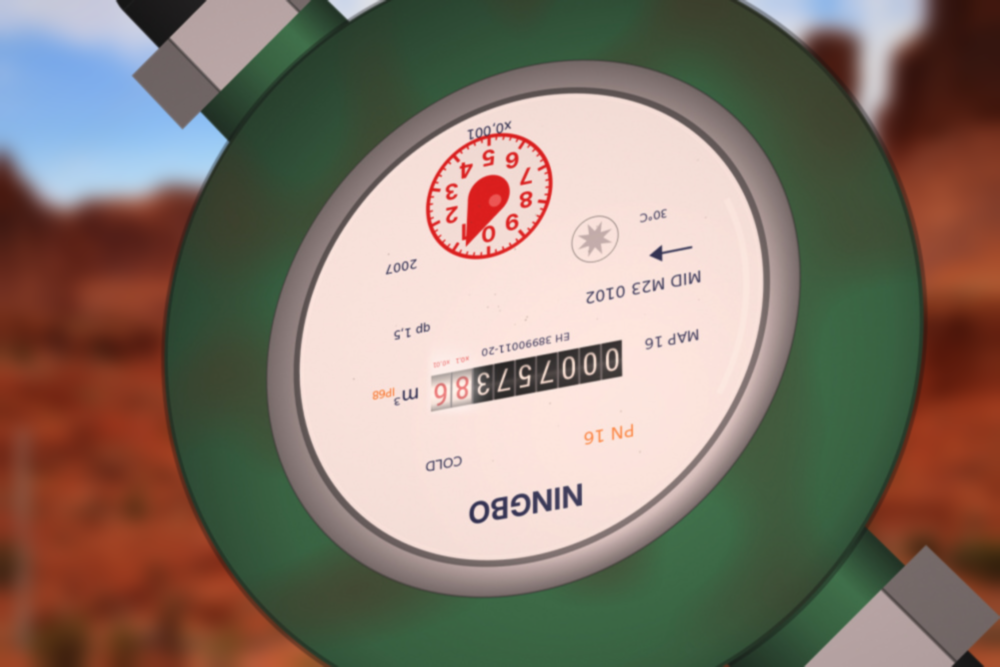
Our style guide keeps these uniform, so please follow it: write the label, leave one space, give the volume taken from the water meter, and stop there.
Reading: 7573.860 m³
